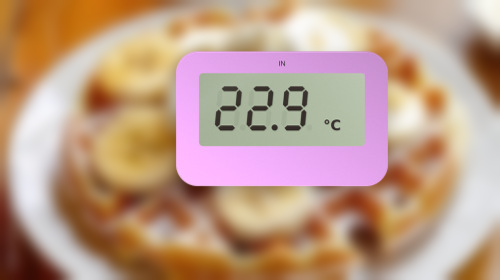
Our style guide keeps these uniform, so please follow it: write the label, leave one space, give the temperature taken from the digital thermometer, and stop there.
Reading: 22.9 °C
